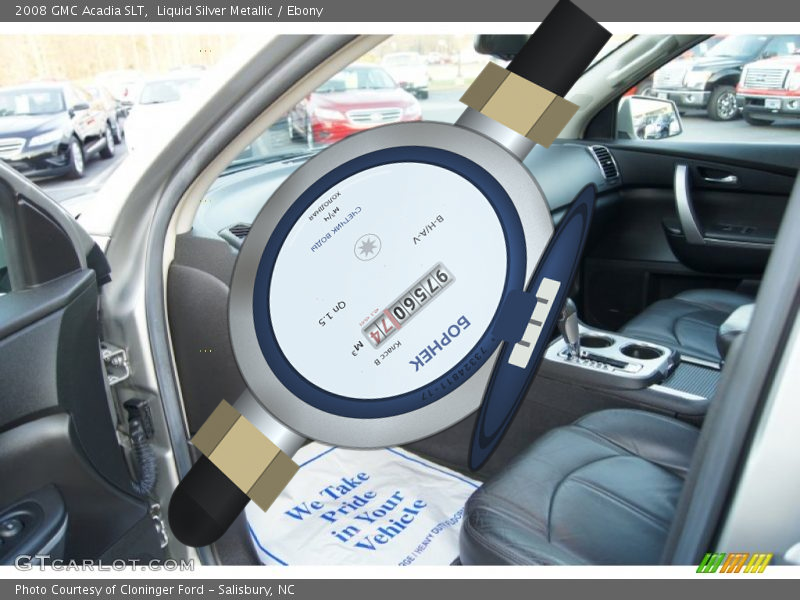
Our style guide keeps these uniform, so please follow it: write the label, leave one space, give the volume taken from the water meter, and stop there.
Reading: 97560.74 m³
